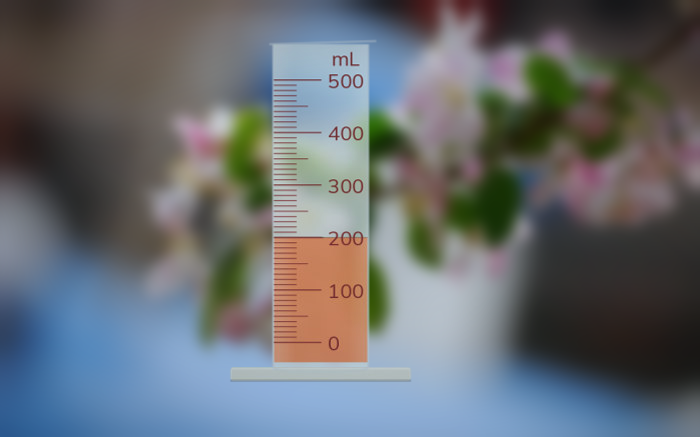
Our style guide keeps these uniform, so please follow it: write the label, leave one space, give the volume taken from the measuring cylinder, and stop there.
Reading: 200 mL
